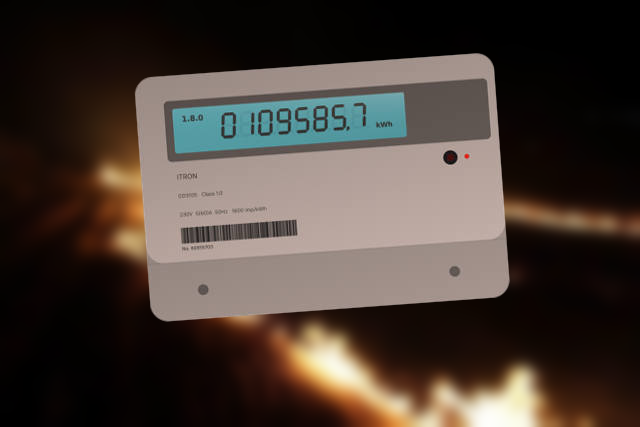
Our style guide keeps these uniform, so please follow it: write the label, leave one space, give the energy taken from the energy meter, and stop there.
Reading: 109585.7 kWh
